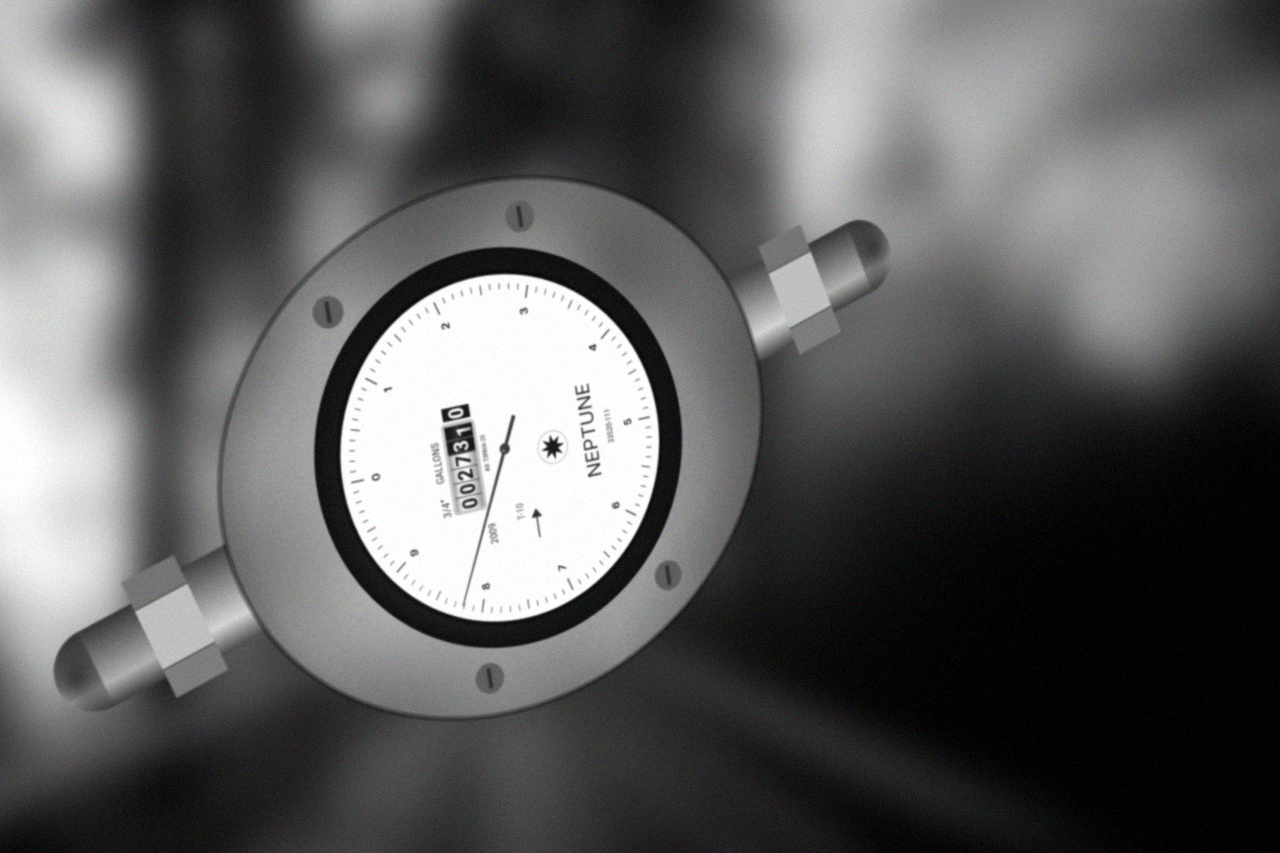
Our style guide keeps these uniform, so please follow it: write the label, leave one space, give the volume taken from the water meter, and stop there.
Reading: 27308.2 gal
